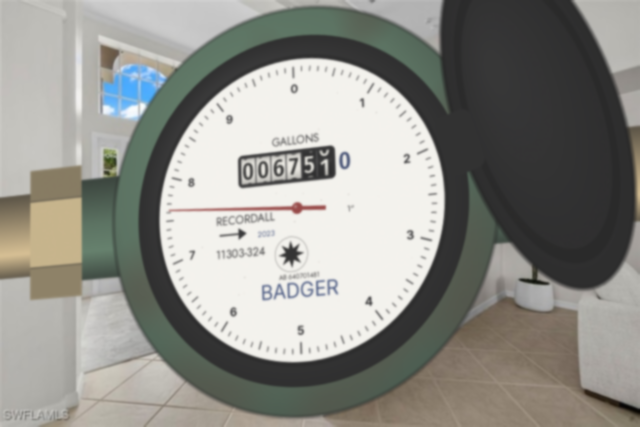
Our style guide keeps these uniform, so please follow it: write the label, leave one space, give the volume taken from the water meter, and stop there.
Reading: 67507.6 gal
